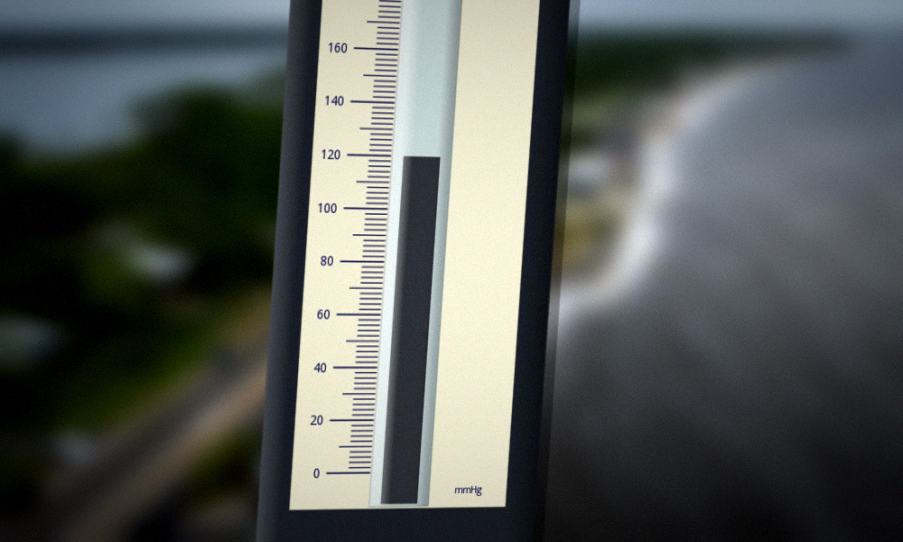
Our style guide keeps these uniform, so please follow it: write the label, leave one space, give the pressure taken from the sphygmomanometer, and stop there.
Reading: 120 mmHg
